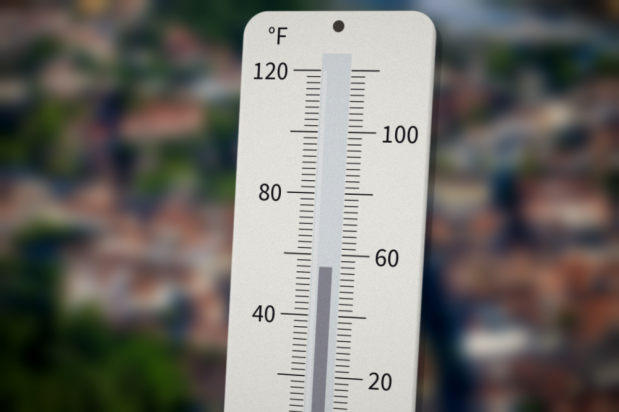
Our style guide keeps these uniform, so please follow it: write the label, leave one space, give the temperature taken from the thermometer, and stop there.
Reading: 56 °F
